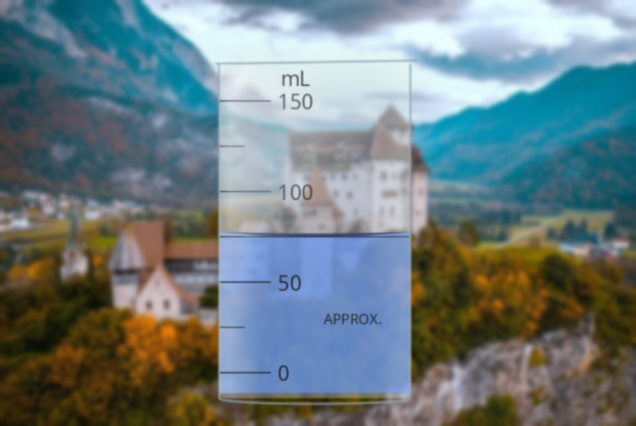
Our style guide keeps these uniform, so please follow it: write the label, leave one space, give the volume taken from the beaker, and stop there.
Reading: 75 mL
